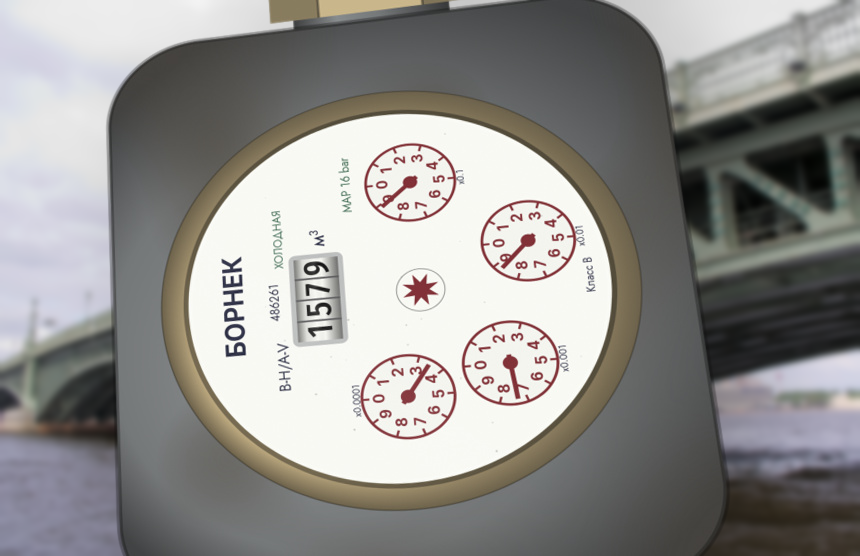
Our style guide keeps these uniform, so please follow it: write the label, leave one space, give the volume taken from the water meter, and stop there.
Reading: 1579.8873 m³
